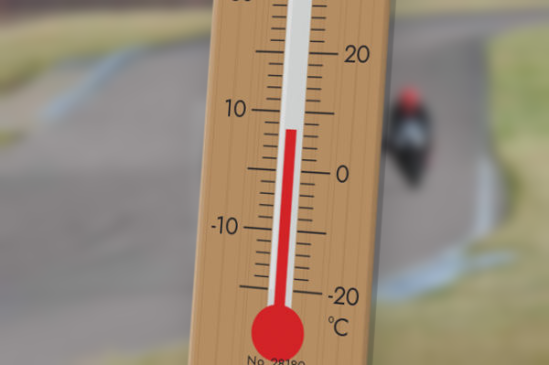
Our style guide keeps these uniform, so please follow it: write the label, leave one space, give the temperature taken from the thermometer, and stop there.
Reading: 7 °C
